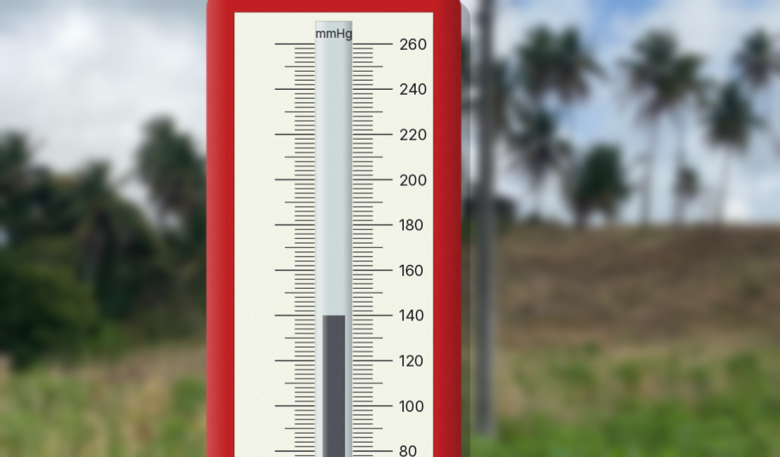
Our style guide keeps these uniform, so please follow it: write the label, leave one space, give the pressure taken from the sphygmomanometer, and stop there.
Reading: 140 mmHg
